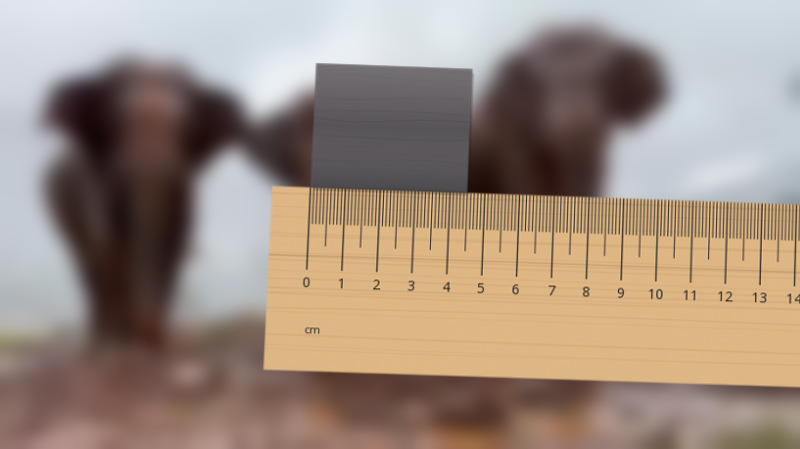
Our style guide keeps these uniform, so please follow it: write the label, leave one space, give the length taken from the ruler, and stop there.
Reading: 4.5 cm
